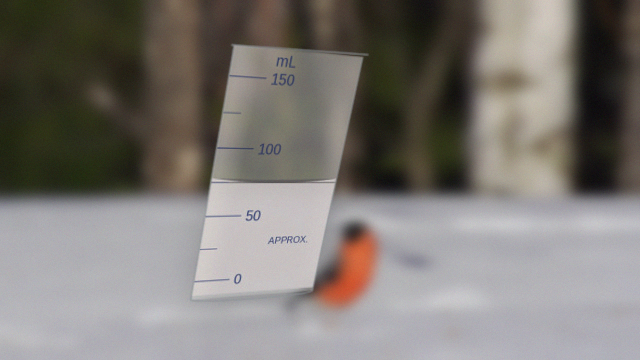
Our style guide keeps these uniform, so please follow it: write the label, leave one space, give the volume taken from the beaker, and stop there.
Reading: 75 mL
